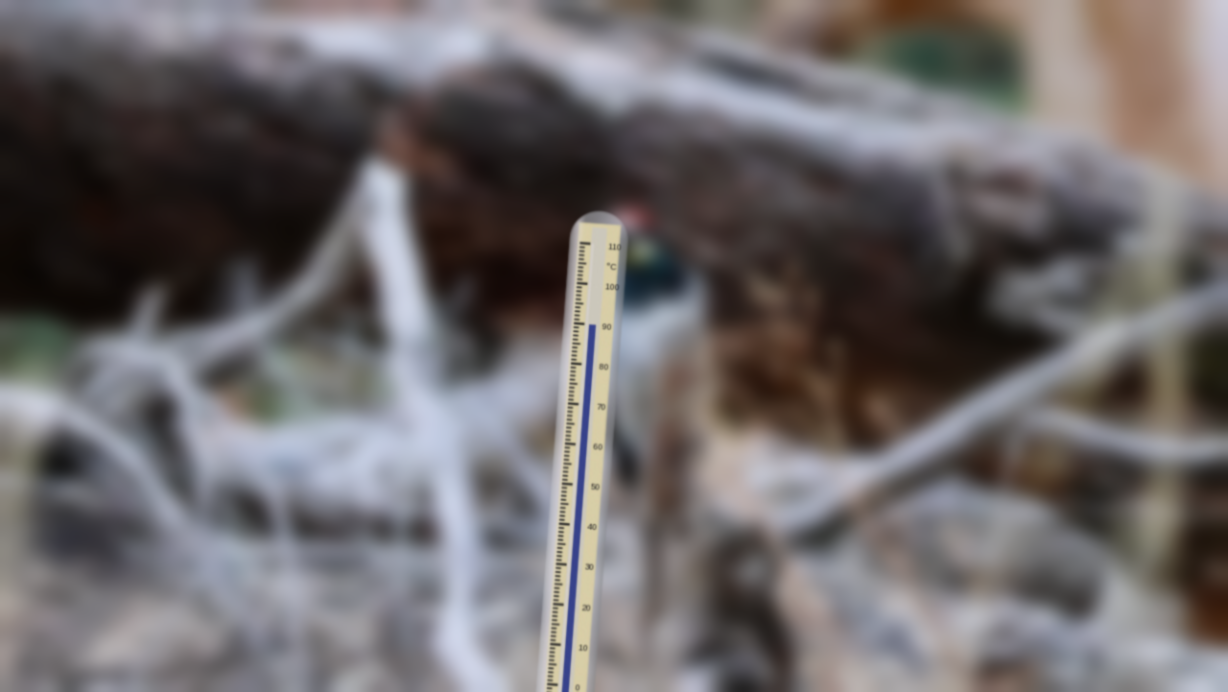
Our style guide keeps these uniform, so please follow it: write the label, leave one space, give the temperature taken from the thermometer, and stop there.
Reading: 90 °C
